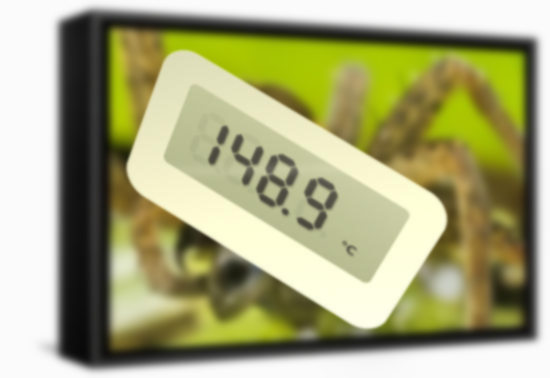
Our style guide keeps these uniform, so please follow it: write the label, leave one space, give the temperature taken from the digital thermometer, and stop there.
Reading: 148.9 °C
